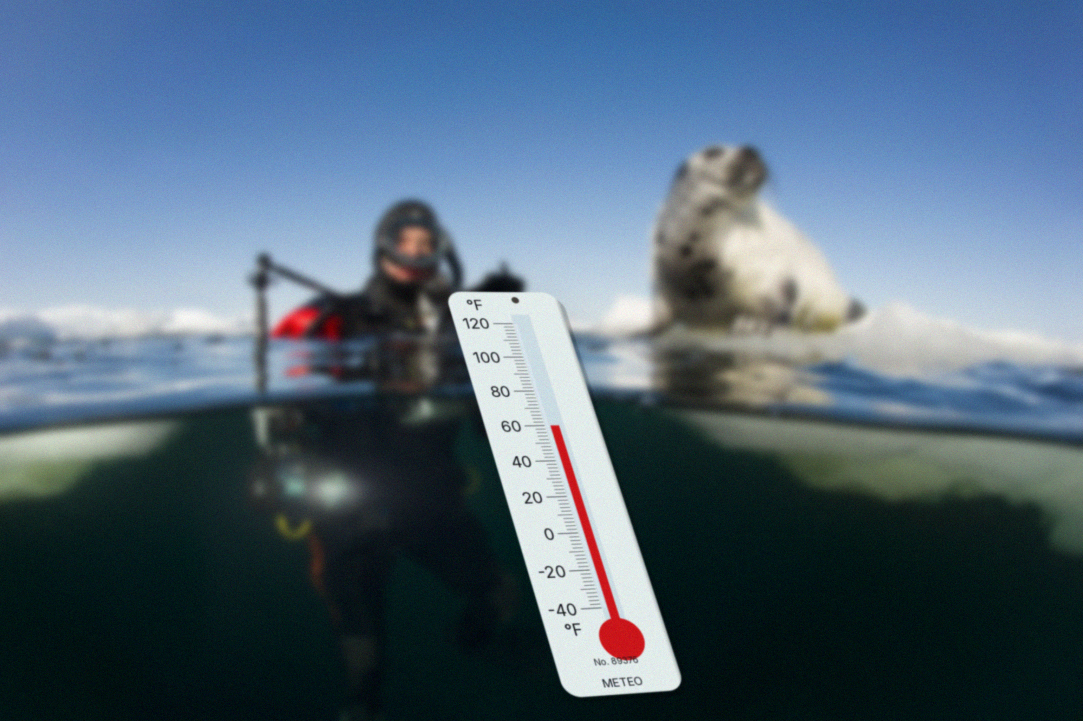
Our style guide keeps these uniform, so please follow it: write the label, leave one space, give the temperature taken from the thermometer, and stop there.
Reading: 60 °F
